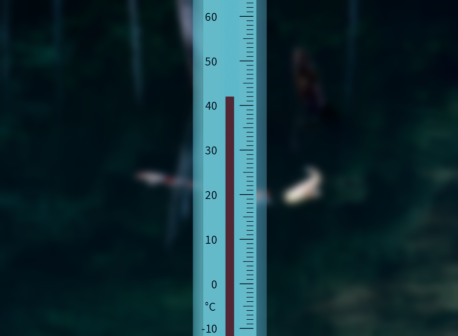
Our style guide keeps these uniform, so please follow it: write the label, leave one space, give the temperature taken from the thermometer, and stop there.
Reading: 42 °C
